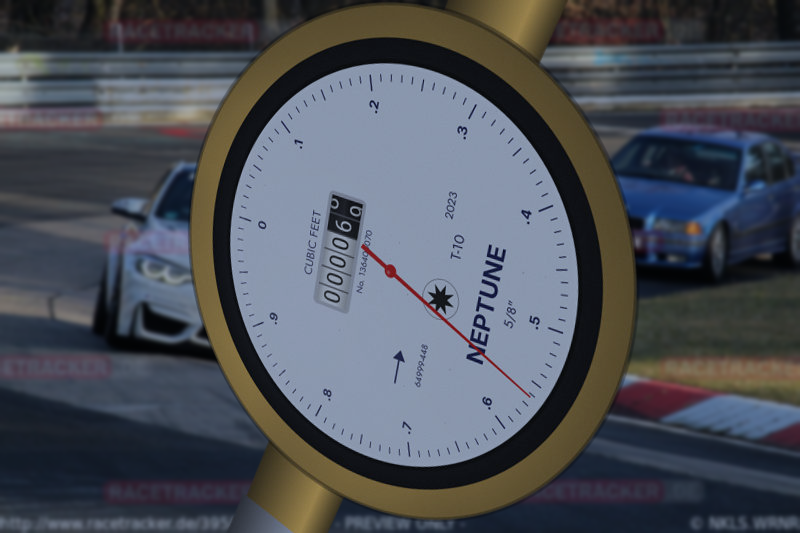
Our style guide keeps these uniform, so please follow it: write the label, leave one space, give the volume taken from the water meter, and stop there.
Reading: 68.56 ft³
